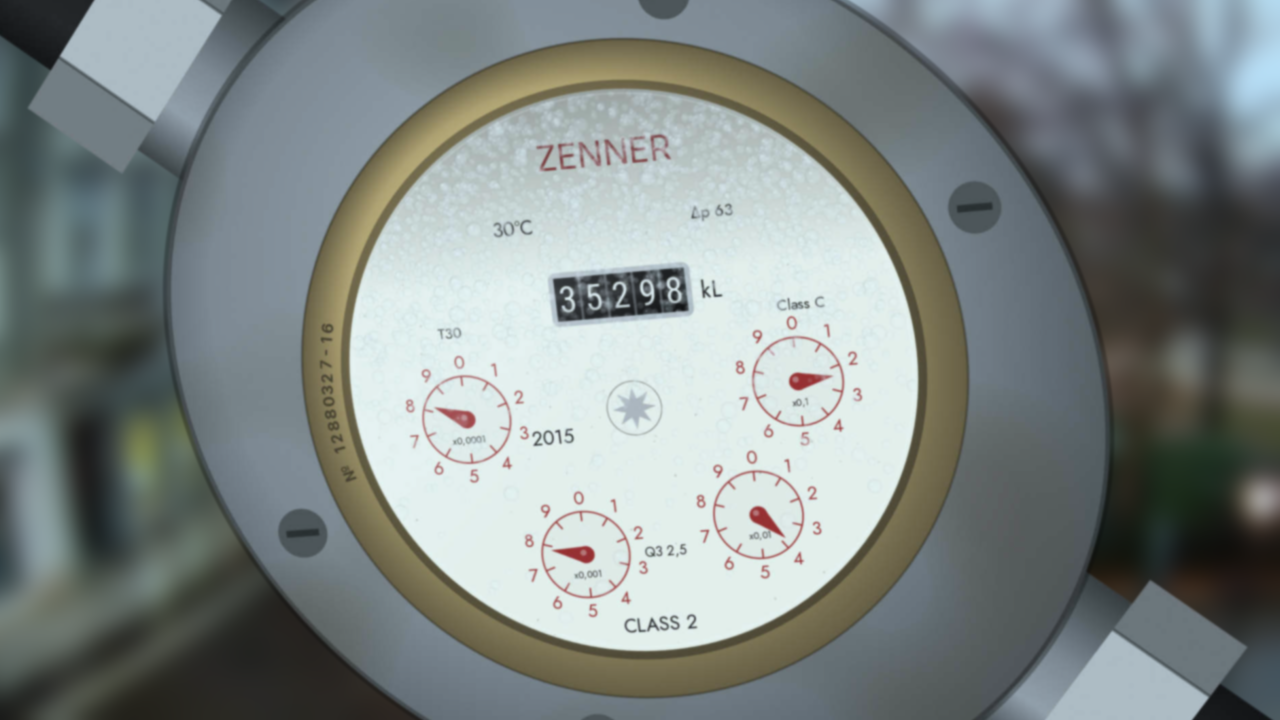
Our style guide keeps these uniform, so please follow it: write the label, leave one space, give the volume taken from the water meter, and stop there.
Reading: 35298.2378 kL
